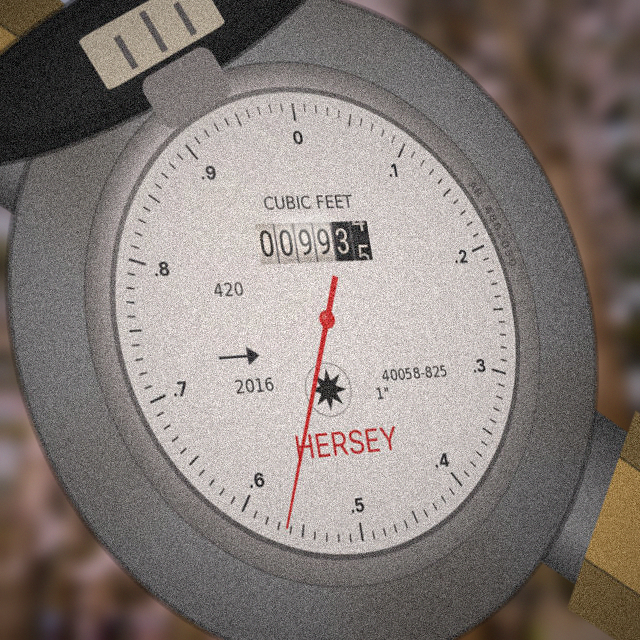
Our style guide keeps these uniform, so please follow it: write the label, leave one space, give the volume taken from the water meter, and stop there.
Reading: 9934.56 ft³
